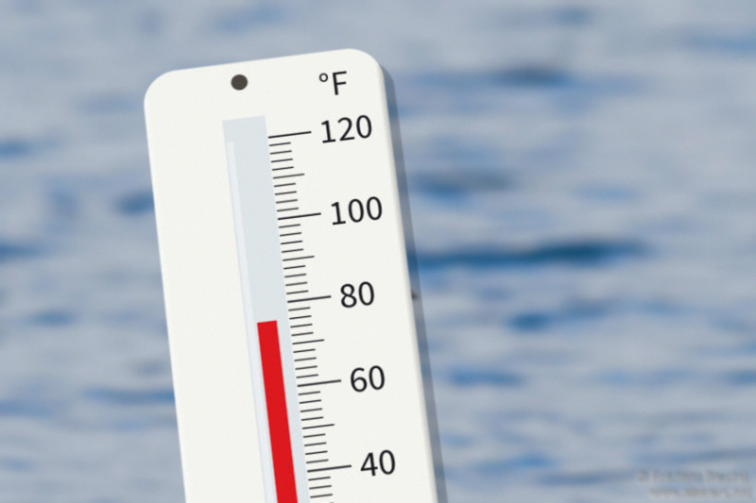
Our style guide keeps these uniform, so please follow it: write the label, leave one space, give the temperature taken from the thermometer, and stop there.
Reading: 76 °F
